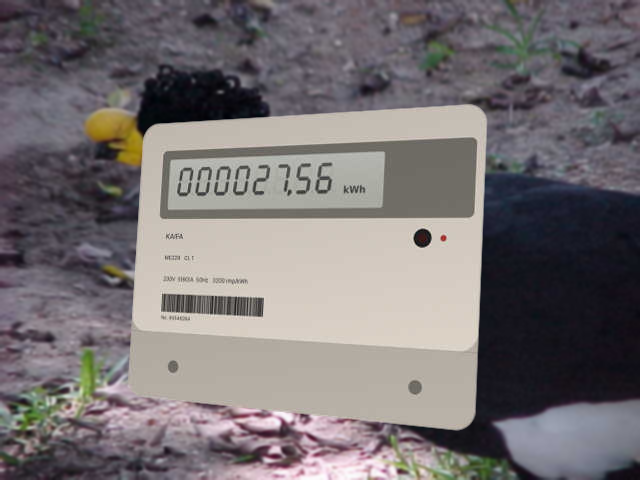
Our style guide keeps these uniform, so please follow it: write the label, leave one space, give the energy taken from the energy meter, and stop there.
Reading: 27.56 kWh
